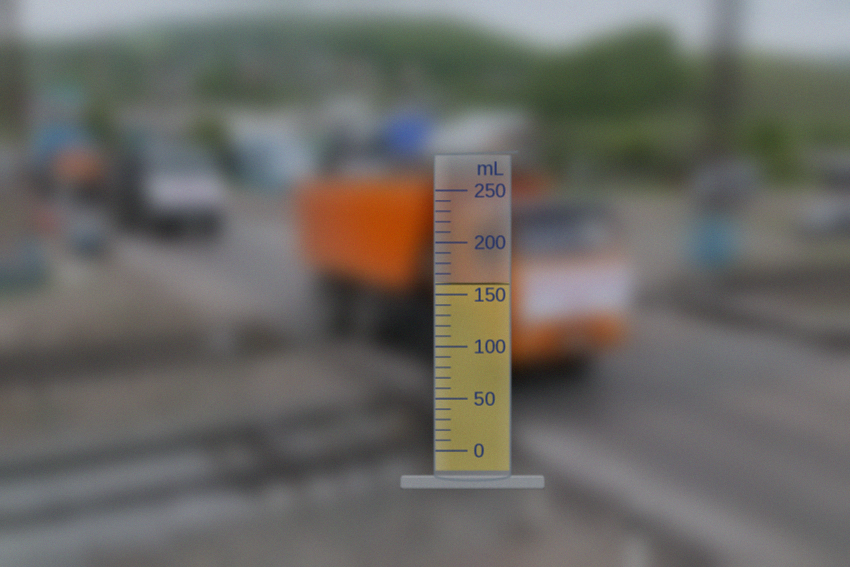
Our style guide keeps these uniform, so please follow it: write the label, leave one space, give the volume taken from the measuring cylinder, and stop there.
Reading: 160 mL
